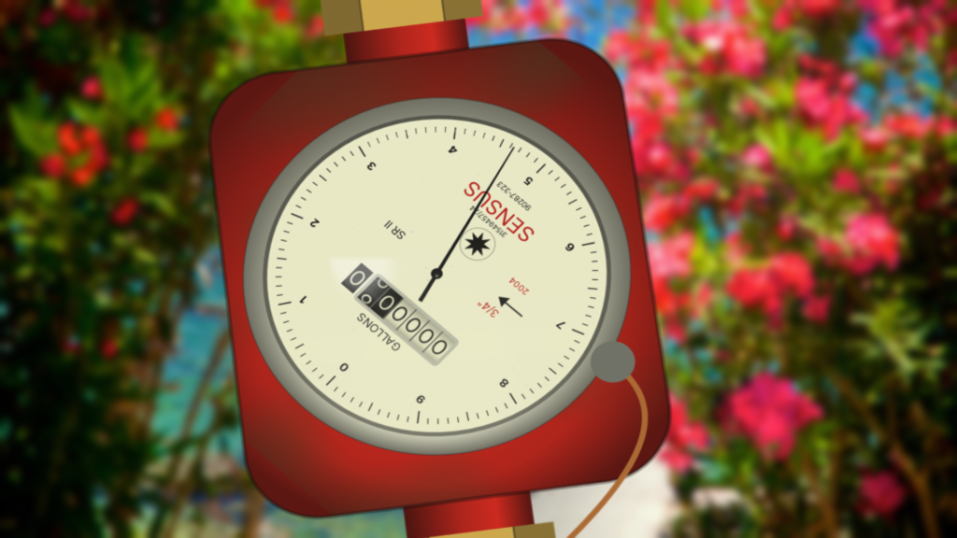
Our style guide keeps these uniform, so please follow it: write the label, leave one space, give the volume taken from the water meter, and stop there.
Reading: 84.6 gal
